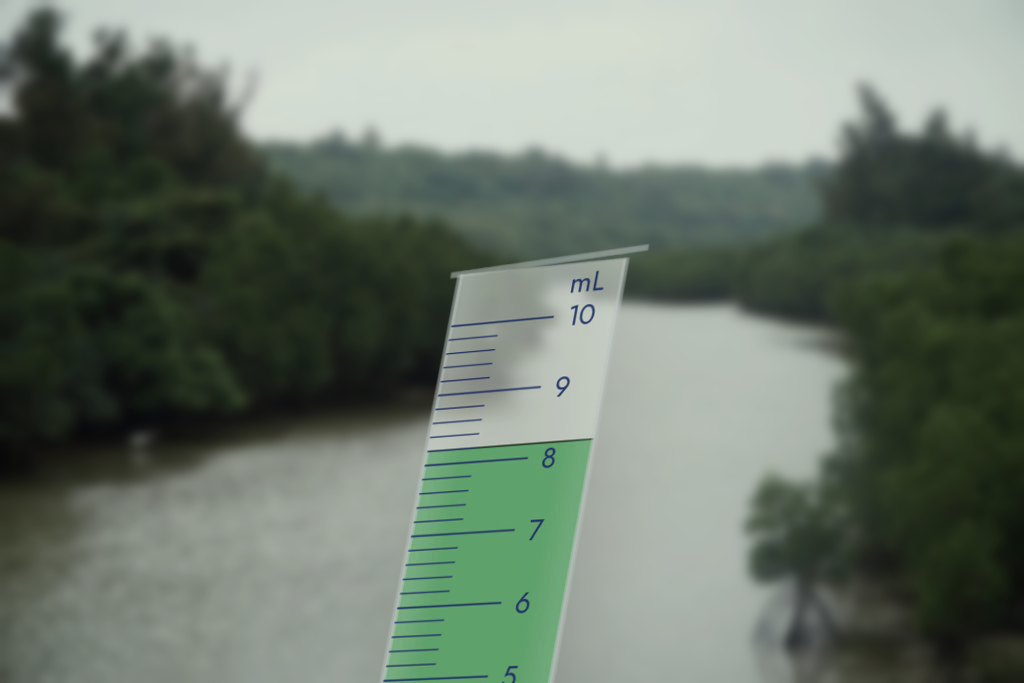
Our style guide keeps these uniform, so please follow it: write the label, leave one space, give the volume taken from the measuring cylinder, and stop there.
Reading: 8.2 mL
